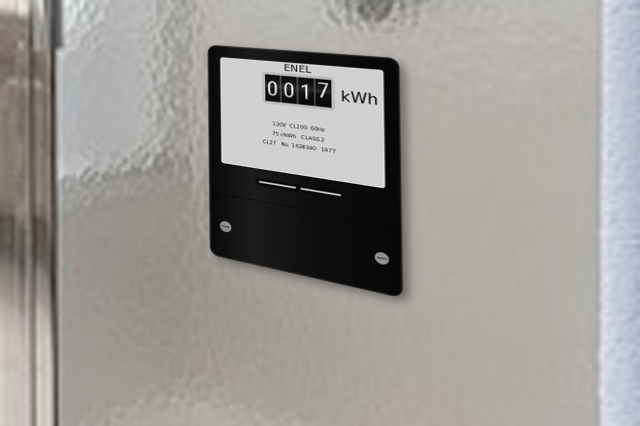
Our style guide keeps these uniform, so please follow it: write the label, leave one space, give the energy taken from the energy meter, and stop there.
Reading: 17 kWh
